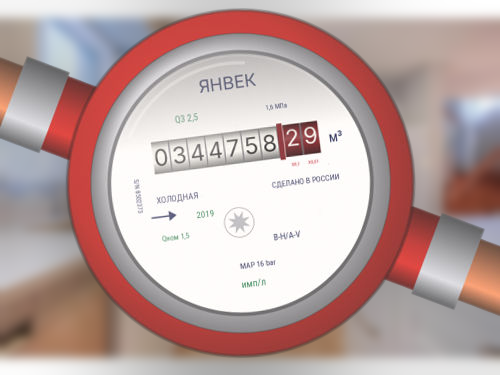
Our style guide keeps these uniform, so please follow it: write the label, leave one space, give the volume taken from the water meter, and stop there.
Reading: 344758.29 m³
